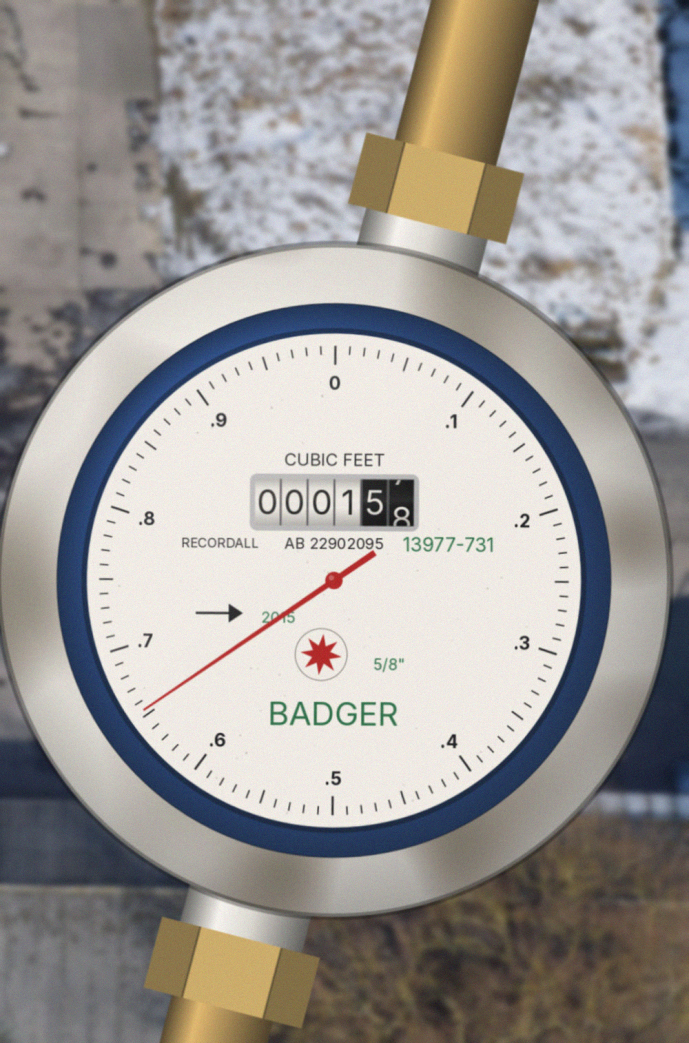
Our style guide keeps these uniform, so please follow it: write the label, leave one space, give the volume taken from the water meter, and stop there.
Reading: 157.65 ft³
